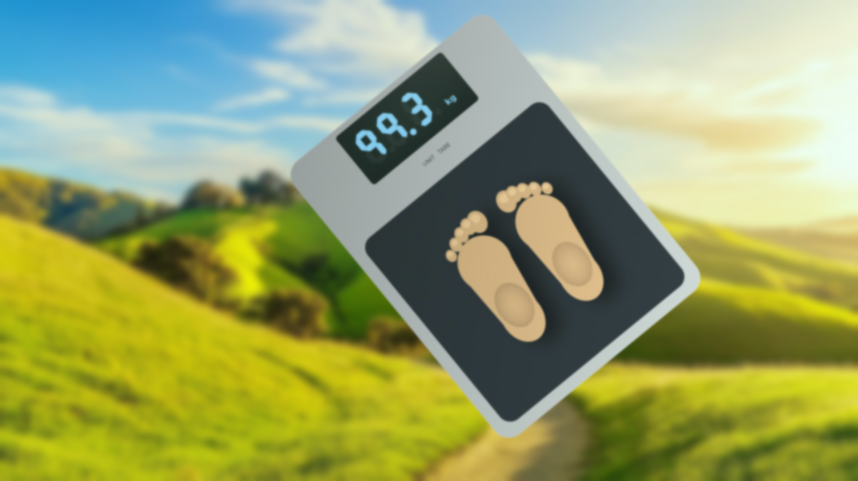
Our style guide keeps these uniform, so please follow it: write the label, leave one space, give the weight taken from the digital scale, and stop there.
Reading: 99.3 kg
